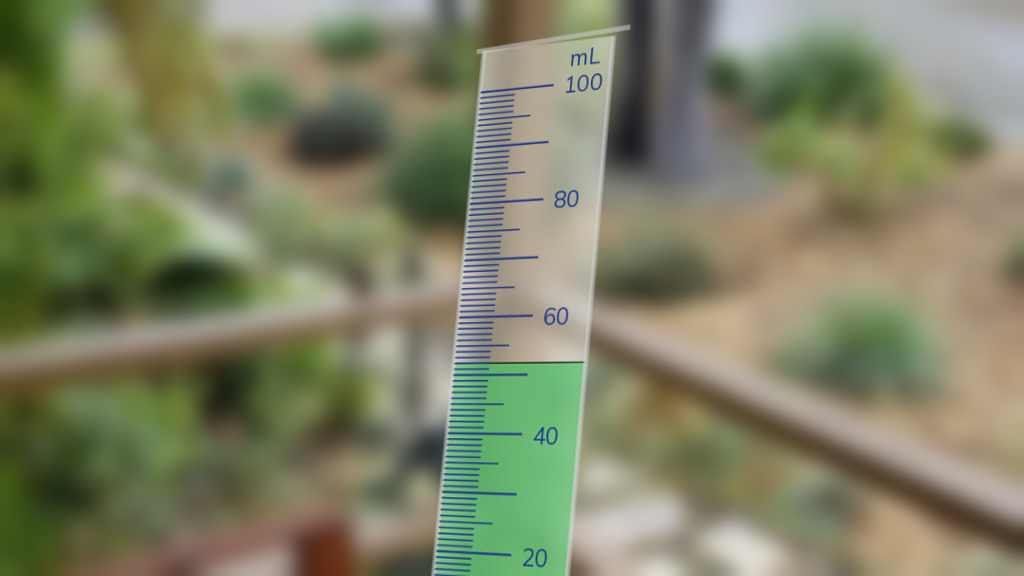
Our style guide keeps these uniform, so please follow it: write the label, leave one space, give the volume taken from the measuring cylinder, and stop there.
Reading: 52 mL
